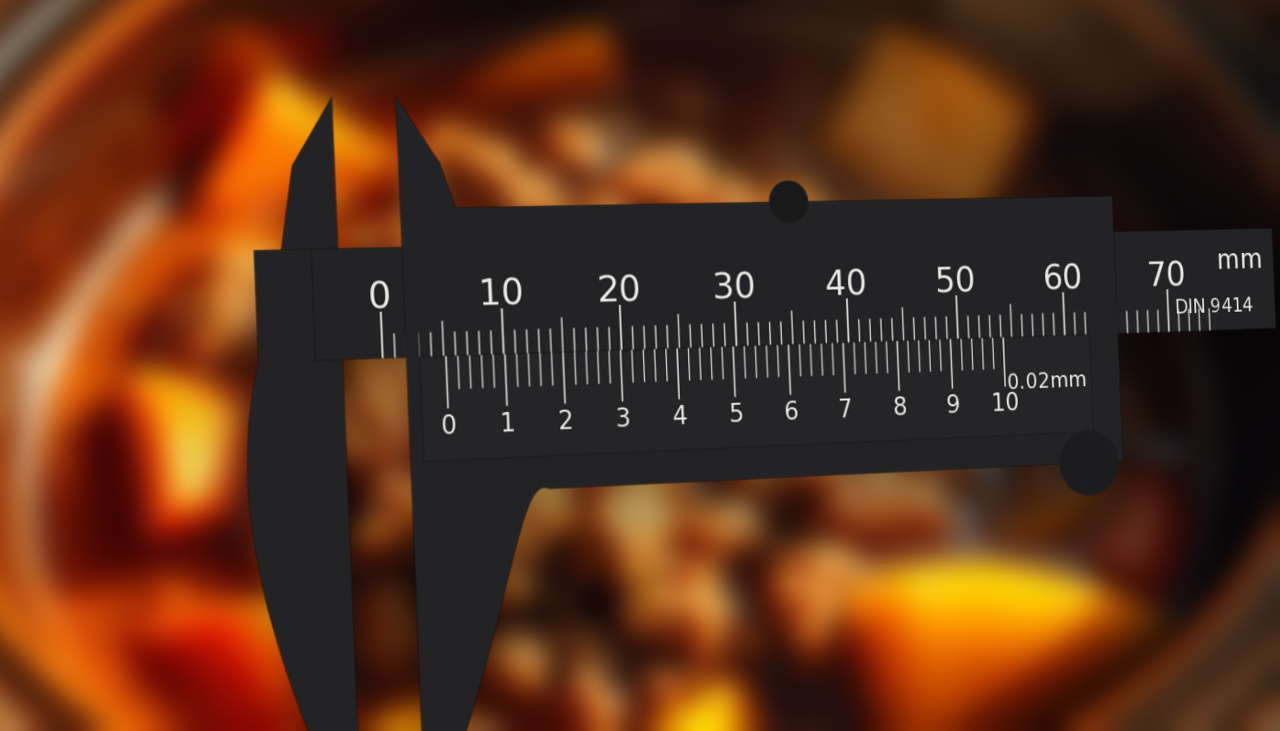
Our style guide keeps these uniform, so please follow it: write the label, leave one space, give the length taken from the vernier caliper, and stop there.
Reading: 5.2 mm
